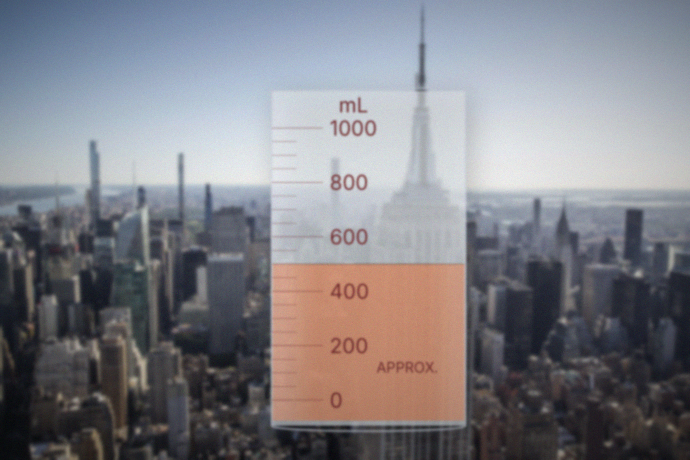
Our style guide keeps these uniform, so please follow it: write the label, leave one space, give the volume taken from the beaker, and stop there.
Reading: 500 mL
